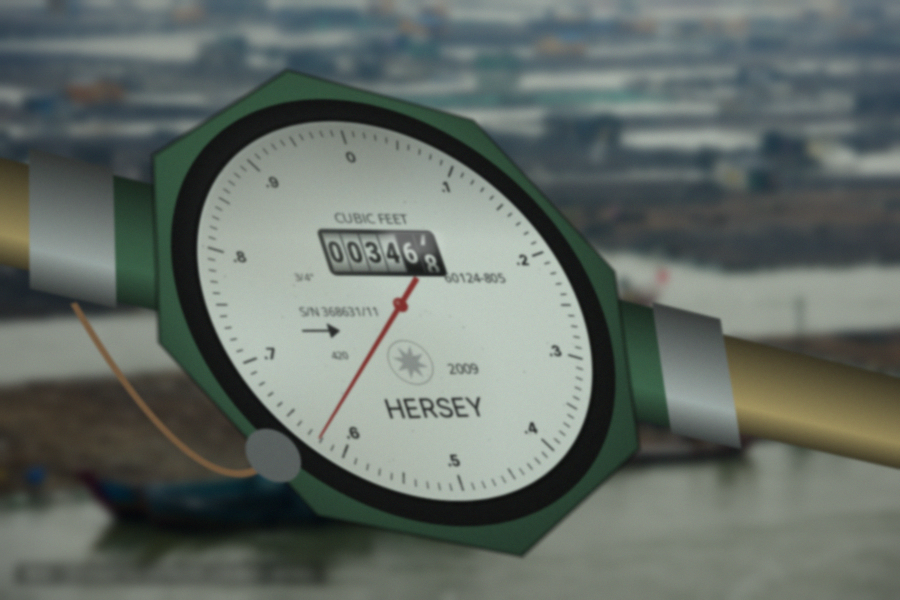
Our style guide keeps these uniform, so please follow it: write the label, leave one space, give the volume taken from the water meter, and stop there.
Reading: 3467.62 ft³
